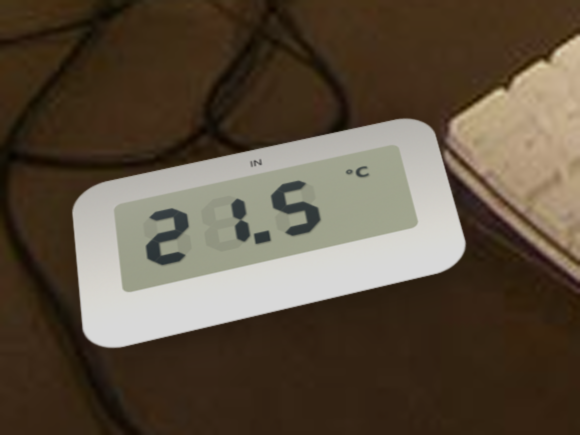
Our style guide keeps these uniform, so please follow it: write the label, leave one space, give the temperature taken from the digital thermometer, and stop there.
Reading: 21.5 °C
